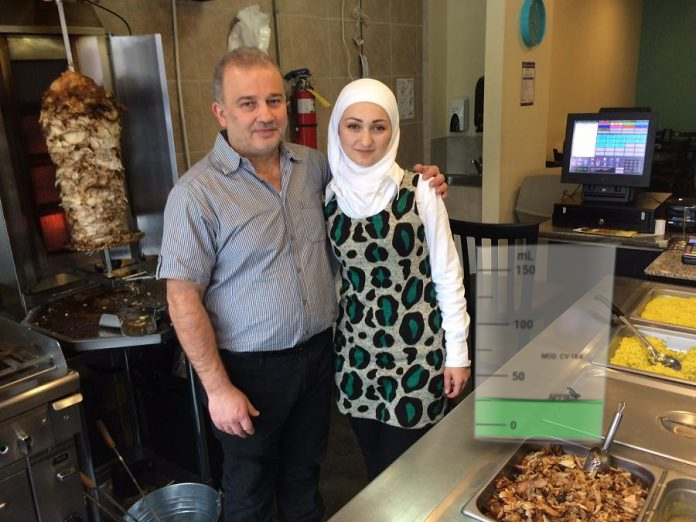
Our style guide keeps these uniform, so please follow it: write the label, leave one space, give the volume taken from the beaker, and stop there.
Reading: 25 mL
